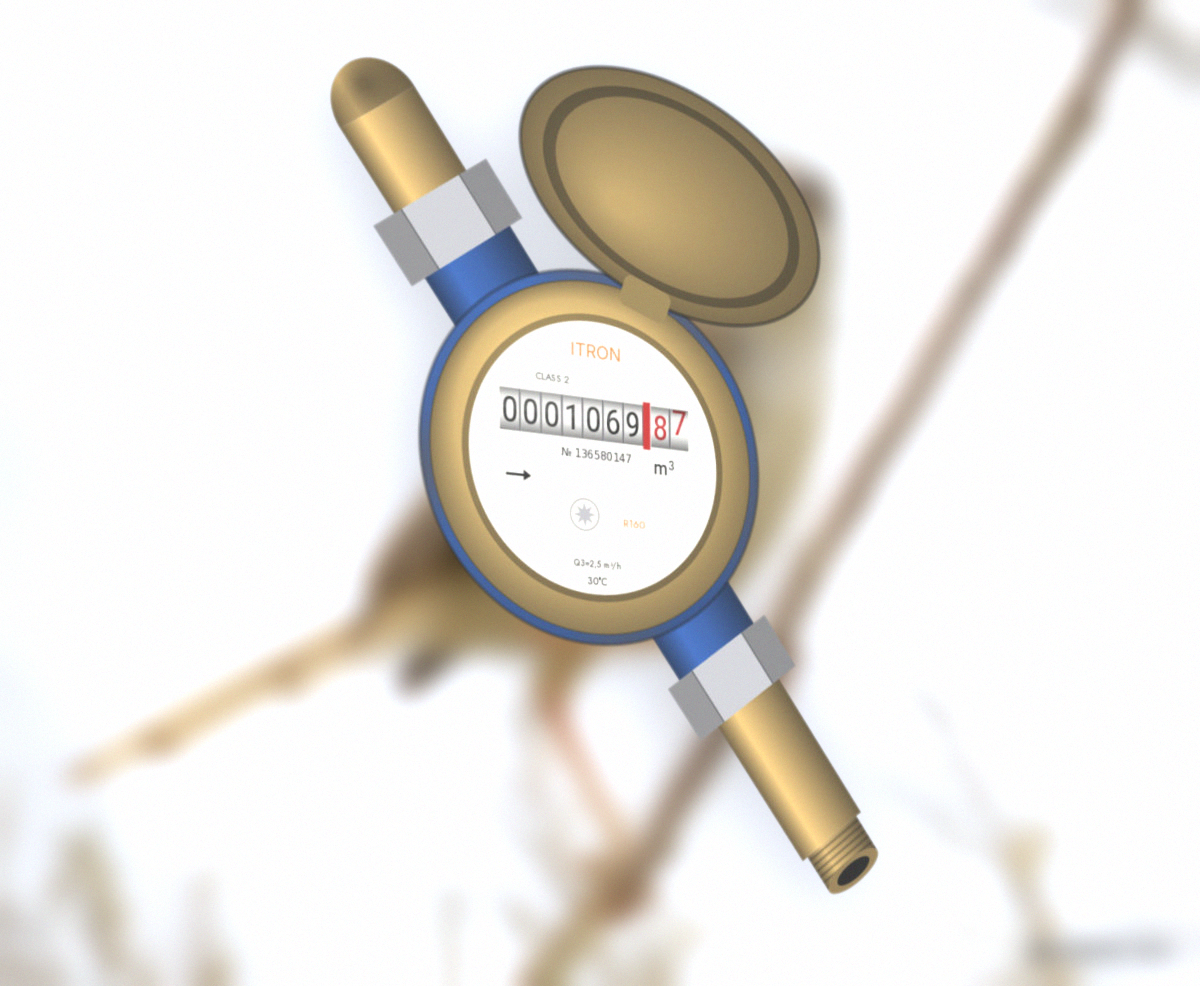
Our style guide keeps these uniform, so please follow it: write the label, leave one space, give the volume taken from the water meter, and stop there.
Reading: 1069.87 m³
